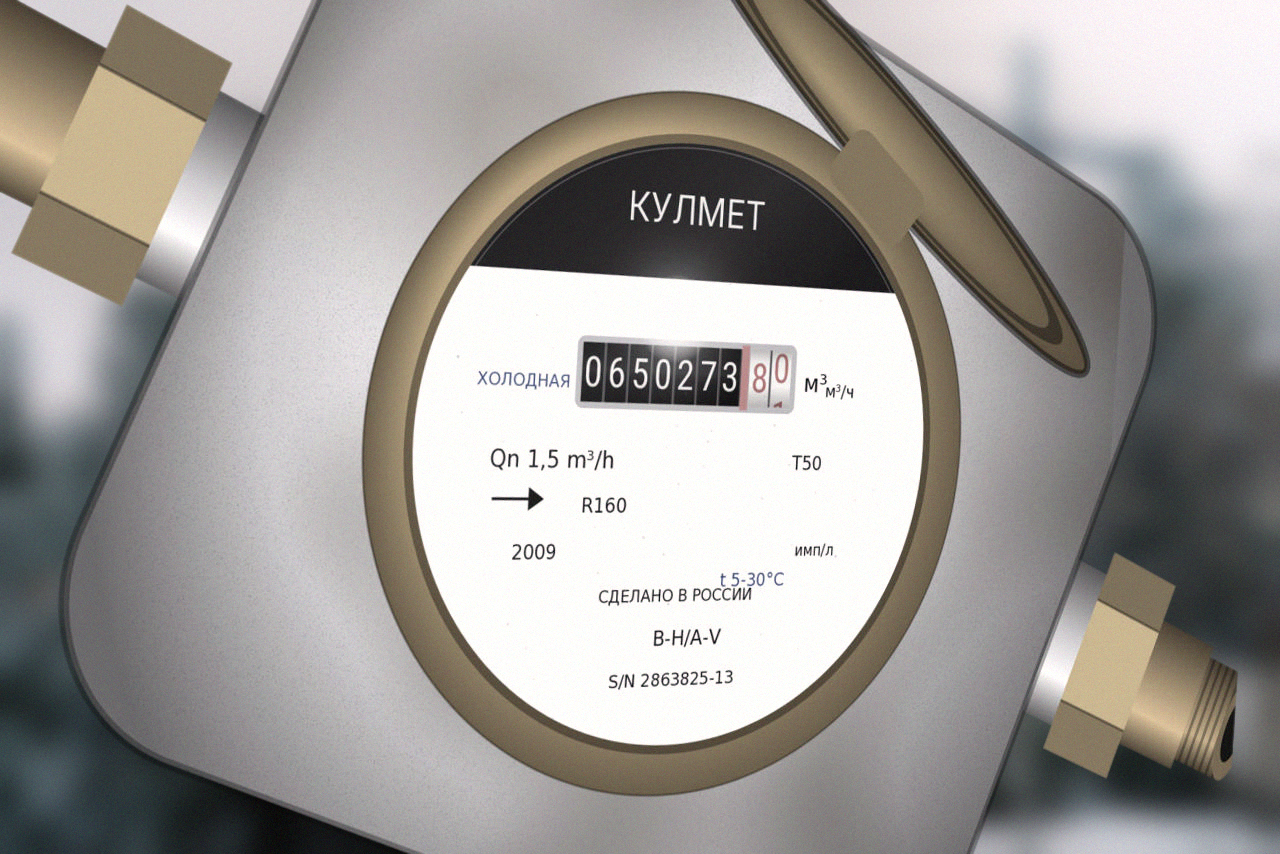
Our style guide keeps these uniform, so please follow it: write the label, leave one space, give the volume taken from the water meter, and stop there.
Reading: 650273.80 m³
